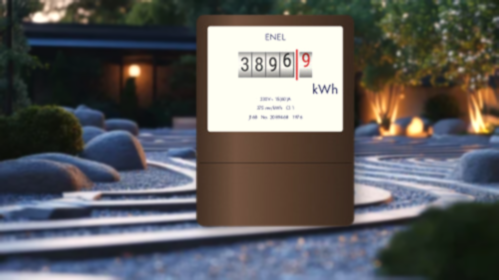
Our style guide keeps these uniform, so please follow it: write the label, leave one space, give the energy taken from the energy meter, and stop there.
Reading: 3896.9 kWh
